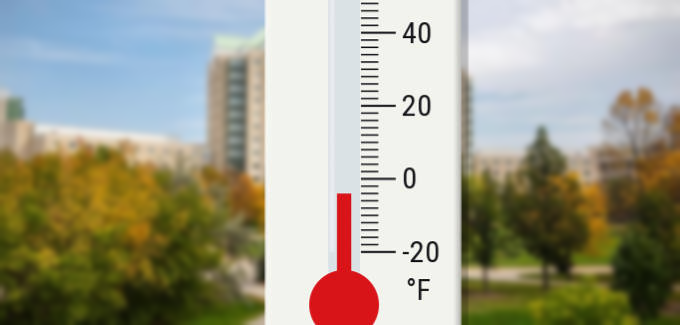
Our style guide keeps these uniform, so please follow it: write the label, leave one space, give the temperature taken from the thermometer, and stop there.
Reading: -4 °F
